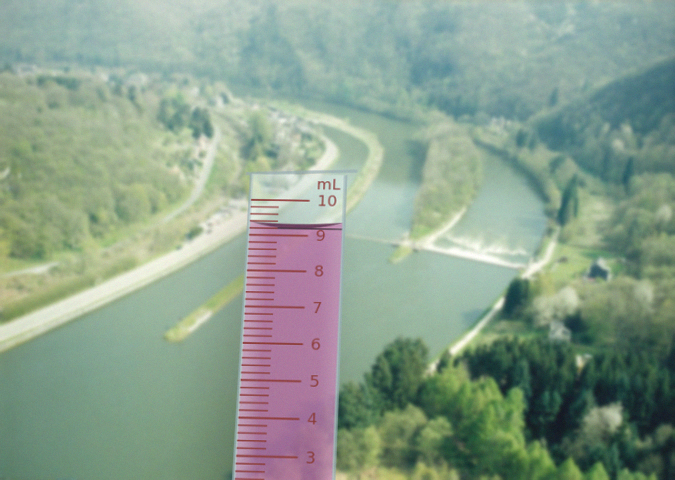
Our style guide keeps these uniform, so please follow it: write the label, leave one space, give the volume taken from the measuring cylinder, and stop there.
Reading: 9.2 mL
